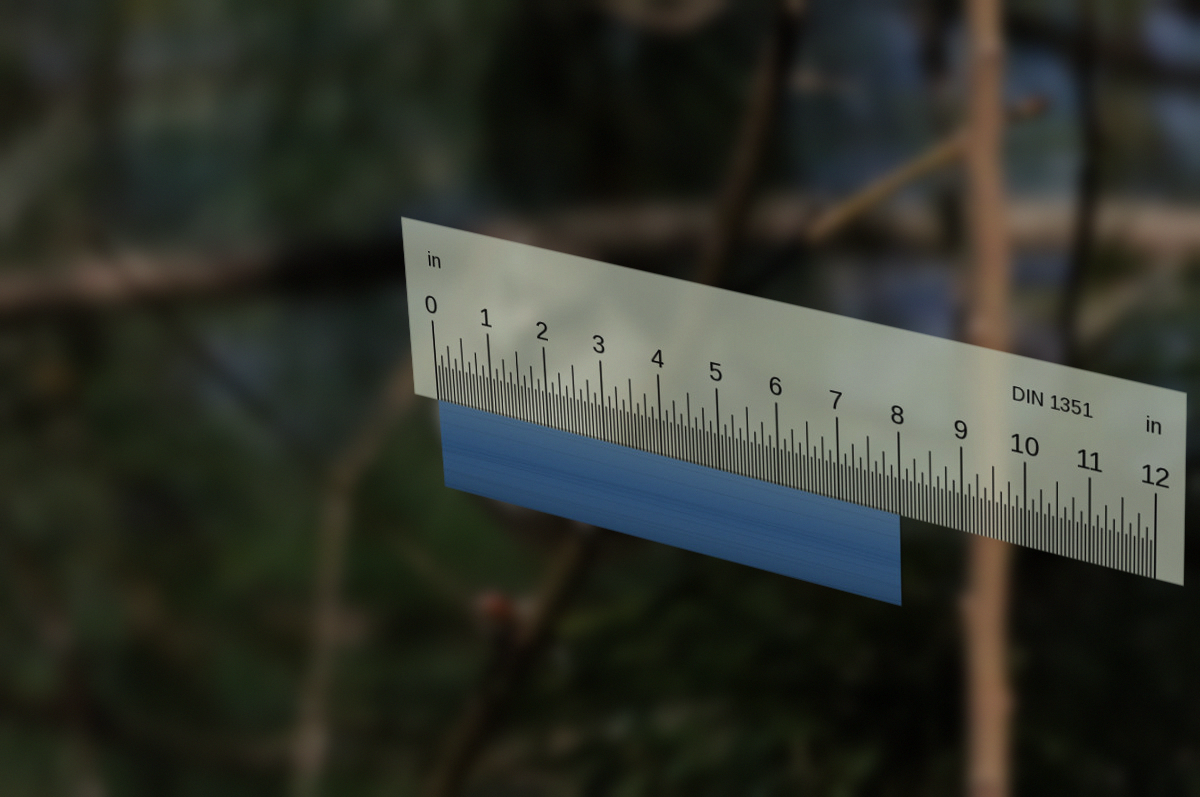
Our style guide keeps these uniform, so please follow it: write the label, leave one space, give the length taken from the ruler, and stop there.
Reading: 8 in
